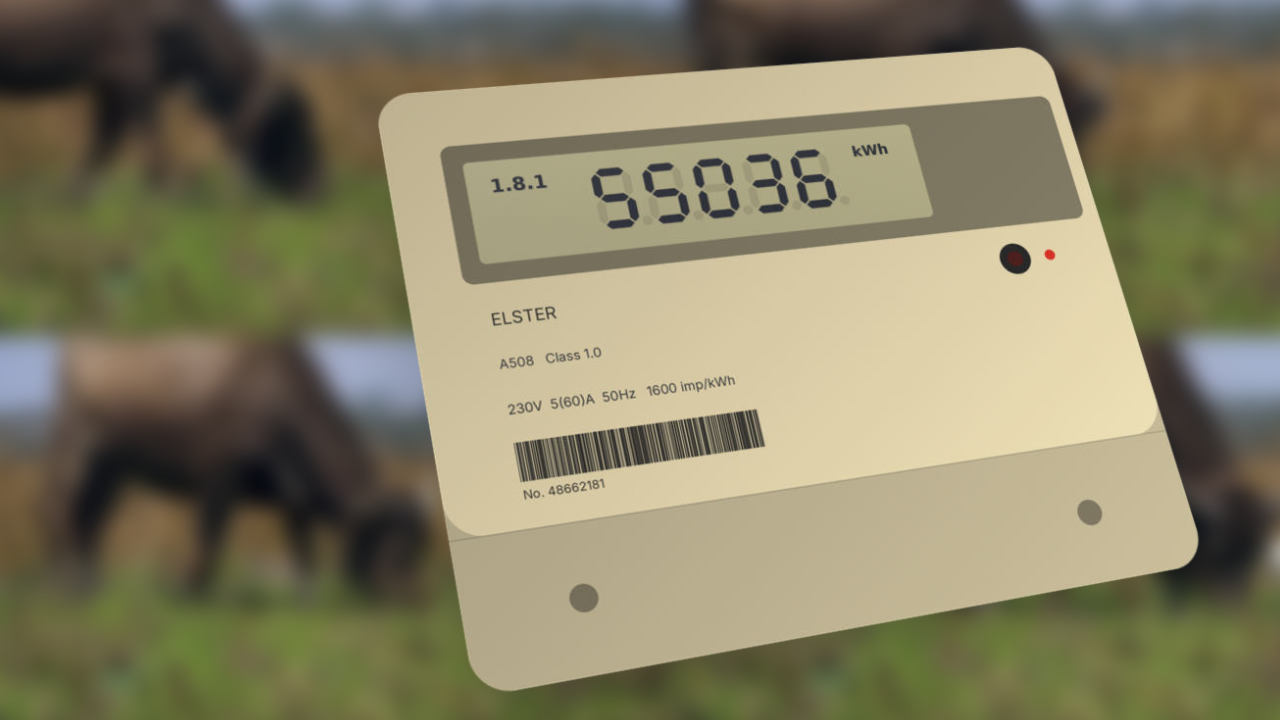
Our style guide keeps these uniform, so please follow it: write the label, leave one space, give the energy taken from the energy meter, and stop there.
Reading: 55036 kWh
